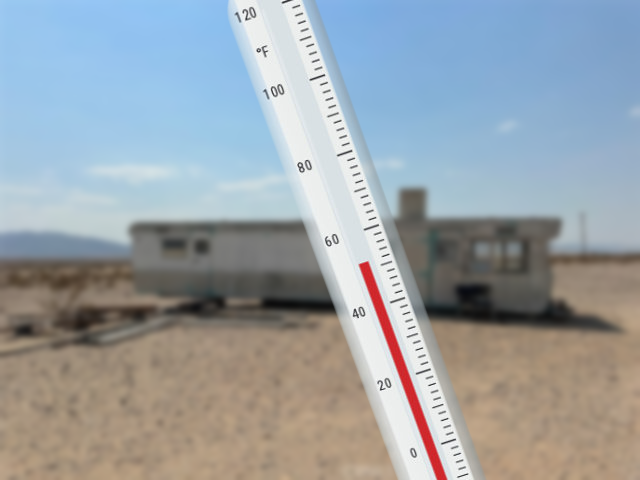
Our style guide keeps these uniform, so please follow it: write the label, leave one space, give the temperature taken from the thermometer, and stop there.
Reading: 52 °F
